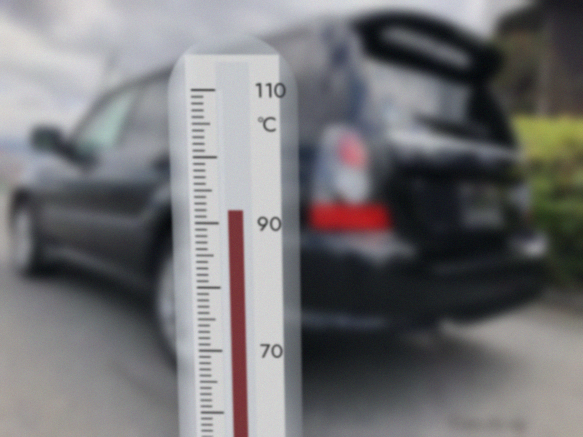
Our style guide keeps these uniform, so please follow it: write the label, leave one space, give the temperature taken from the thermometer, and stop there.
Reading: 92 °C
